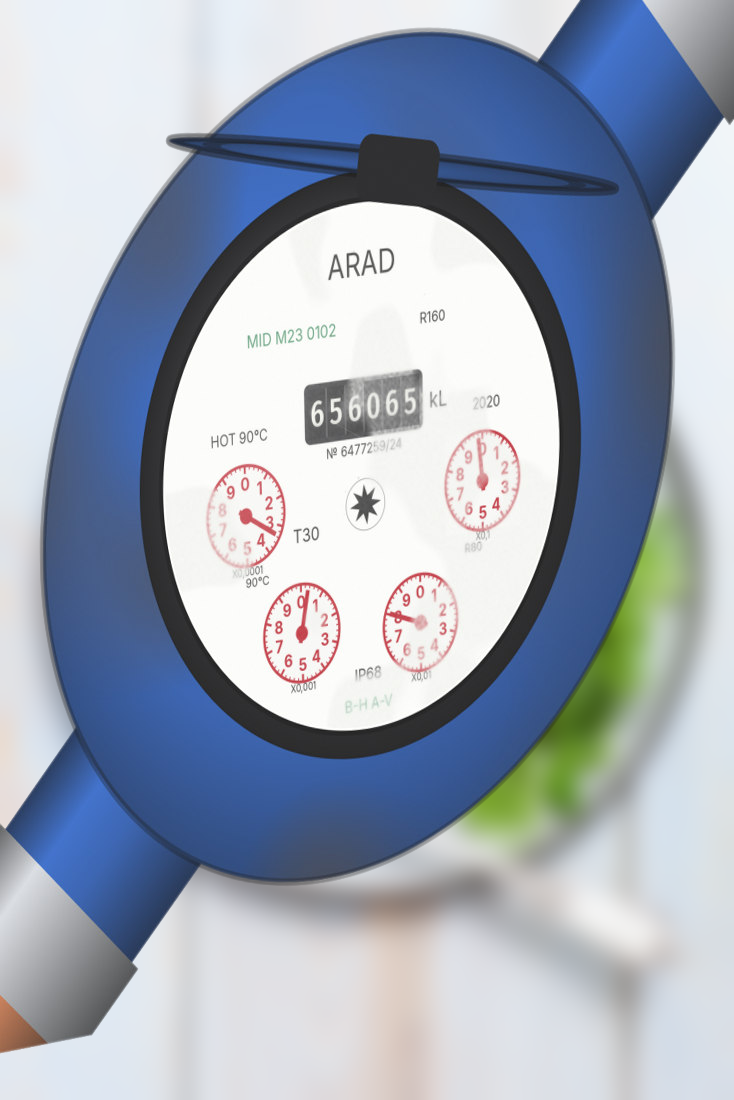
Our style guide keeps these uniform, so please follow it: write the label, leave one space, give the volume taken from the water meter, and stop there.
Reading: 656064.9803 kL
